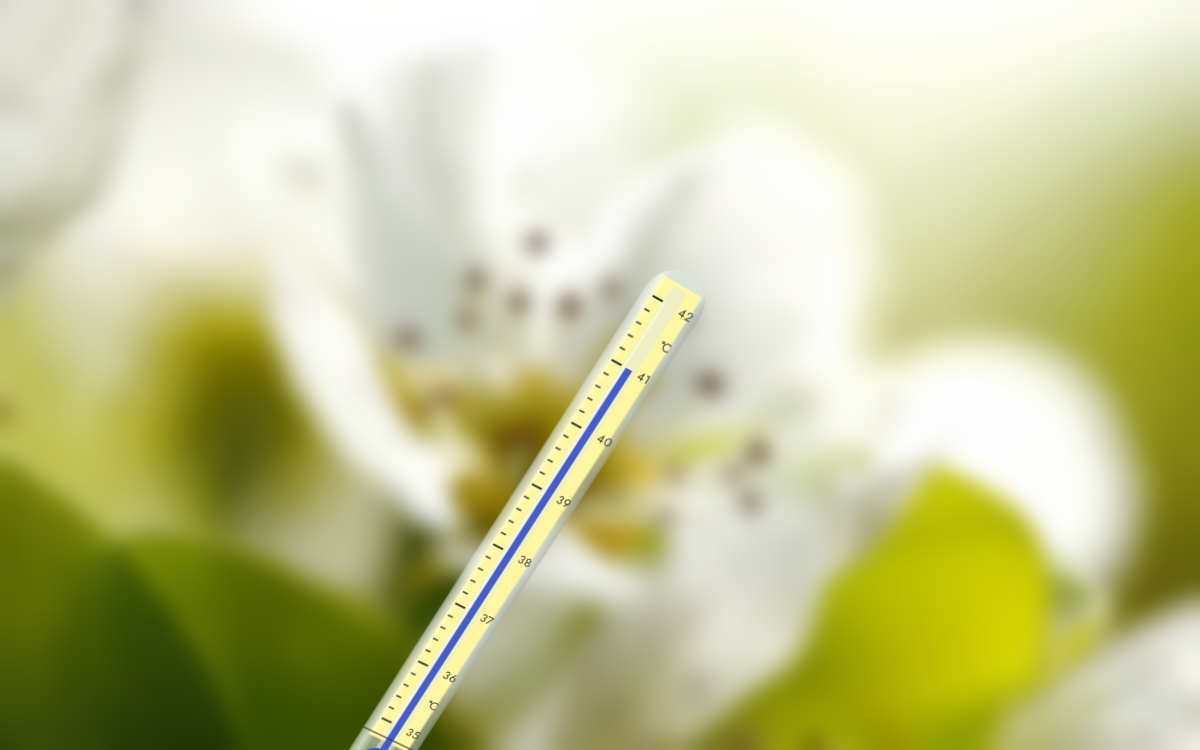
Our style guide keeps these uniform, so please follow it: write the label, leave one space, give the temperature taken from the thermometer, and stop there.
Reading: 41 °C
